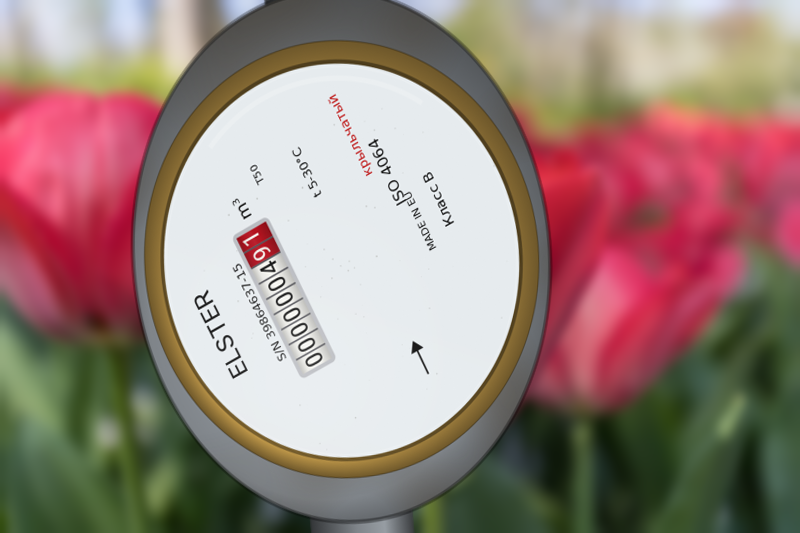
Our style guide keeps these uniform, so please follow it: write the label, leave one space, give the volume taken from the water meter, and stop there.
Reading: 4.91 m³
